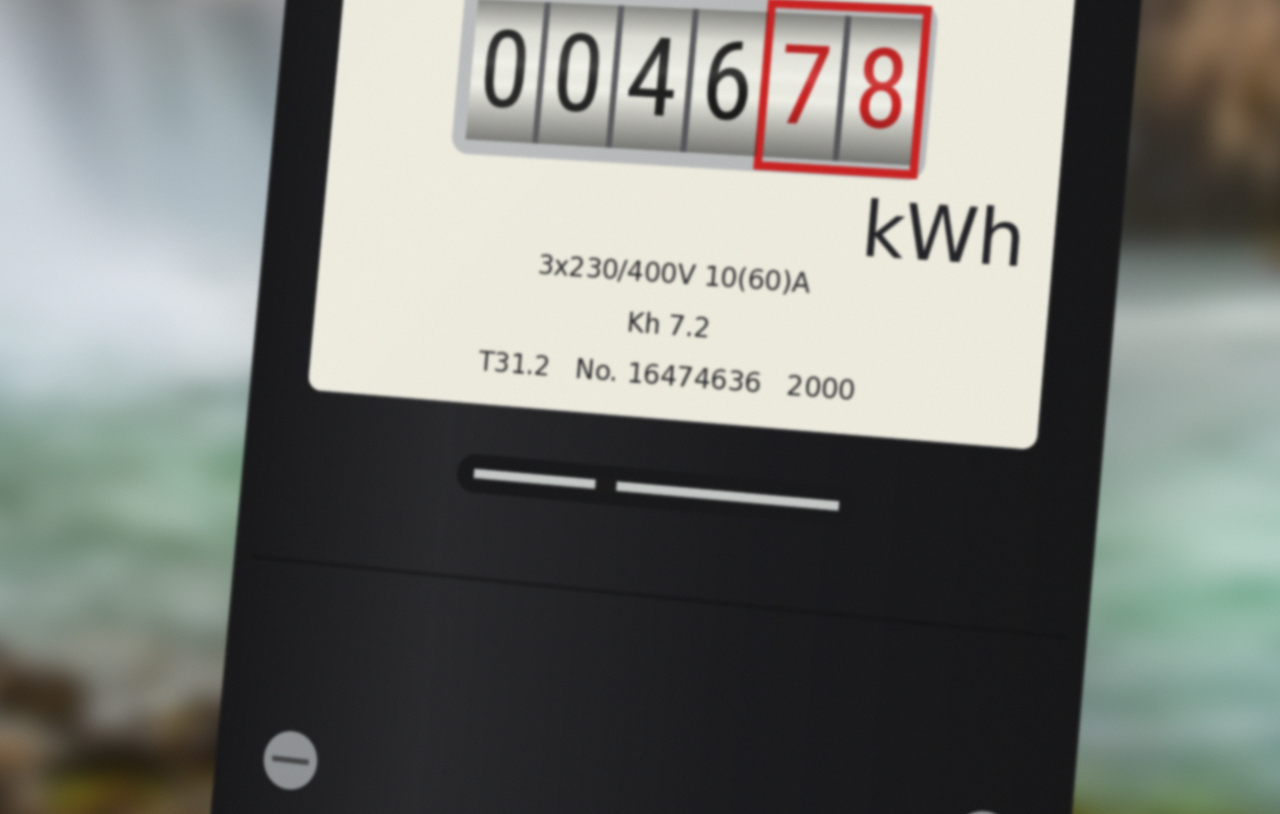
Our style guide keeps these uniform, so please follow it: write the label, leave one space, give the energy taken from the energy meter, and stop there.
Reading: 46.78 kWh
